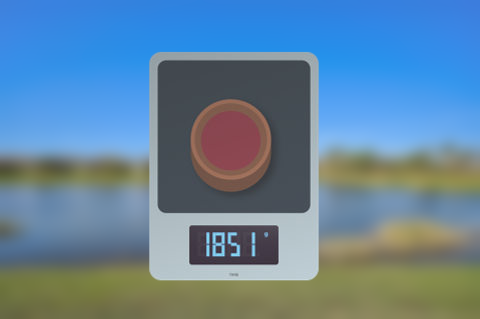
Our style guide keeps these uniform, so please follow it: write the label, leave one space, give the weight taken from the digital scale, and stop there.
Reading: 1851 g
